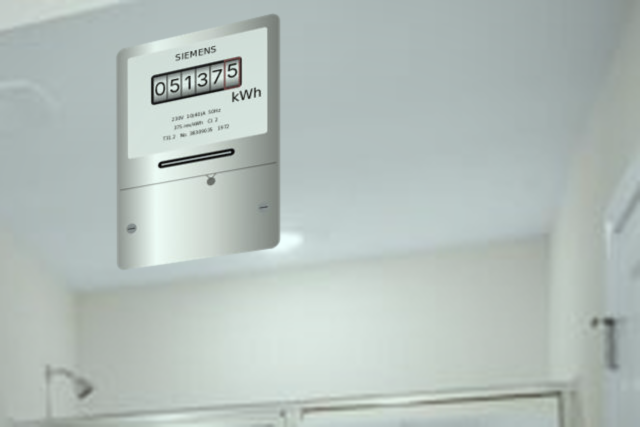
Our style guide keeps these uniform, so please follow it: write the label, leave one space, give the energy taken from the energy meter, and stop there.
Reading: 5137.5 kWh
